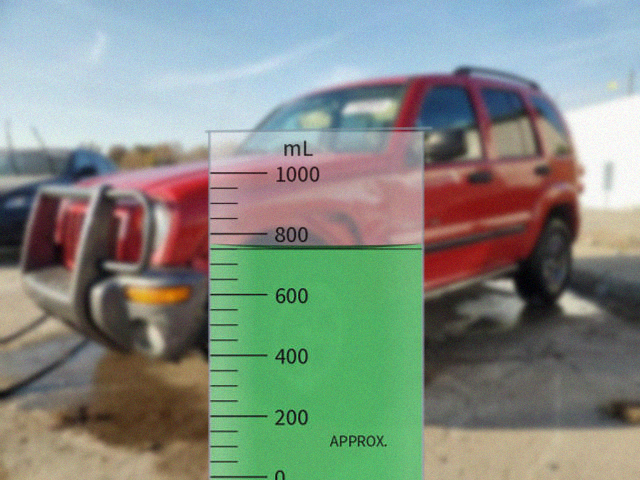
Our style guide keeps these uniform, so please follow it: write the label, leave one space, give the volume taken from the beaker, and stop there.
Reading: 750 mL
